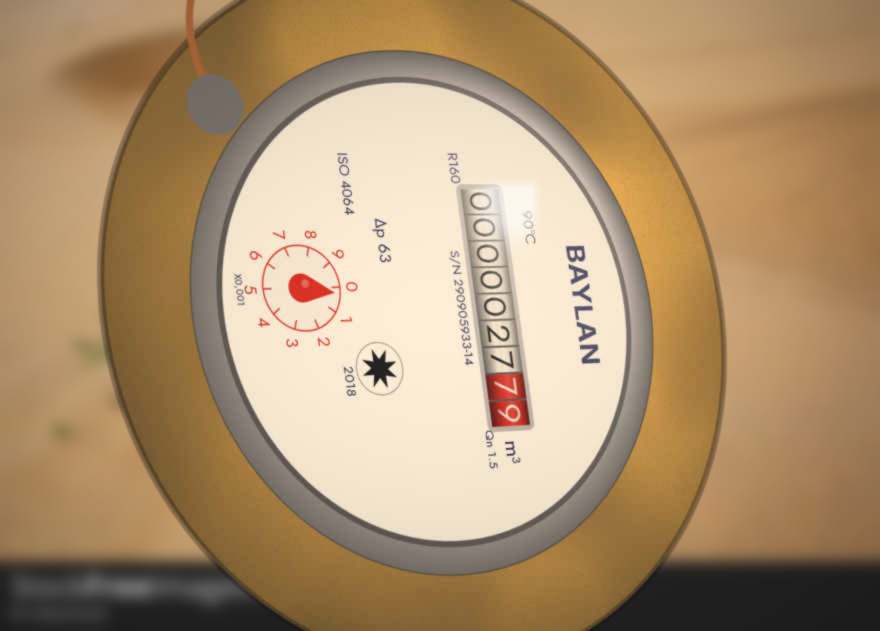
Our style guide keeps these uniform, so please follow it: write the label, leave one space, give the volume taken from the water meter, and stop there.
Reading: 27.790 m³
